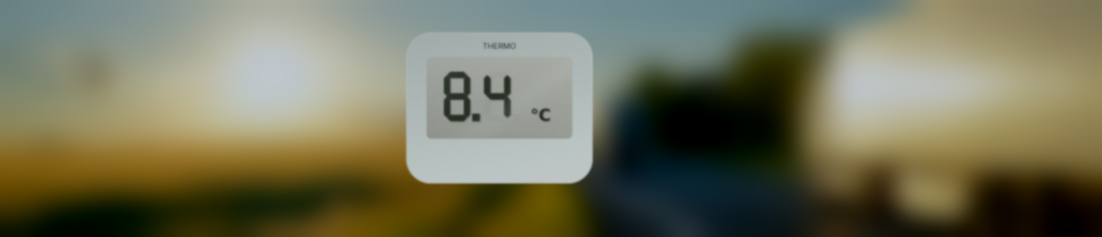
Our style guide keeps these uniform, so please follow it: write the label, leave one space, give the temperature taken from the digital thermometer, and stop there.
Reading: 8.4 °C
